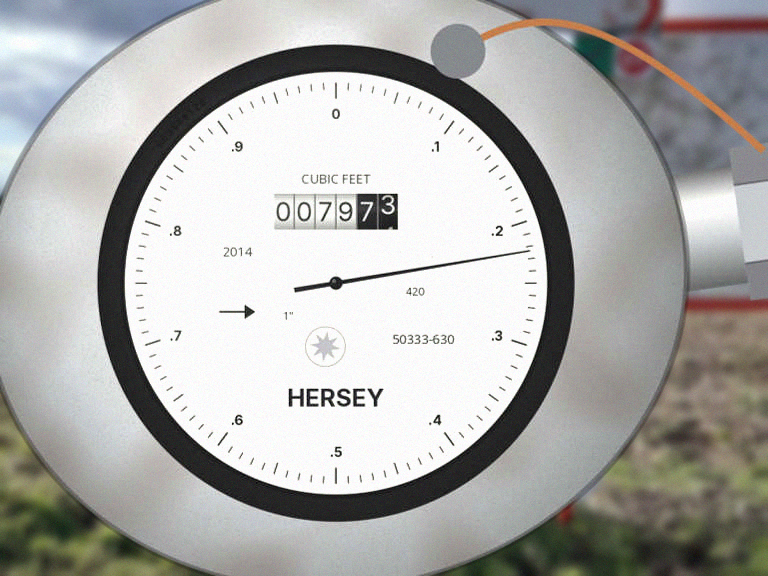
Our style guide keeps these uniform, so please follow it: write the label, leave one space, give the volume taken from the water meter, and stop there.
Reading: 7973.22 ft³
